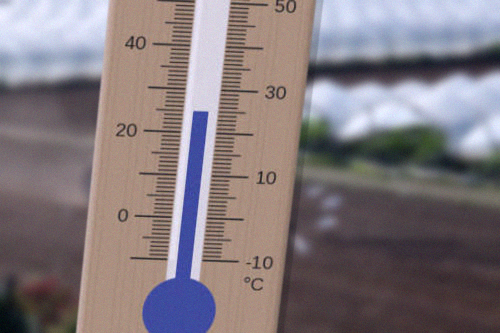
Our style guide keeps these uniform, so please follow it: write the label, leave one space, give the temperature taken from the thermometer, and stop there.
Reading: 25 °C
